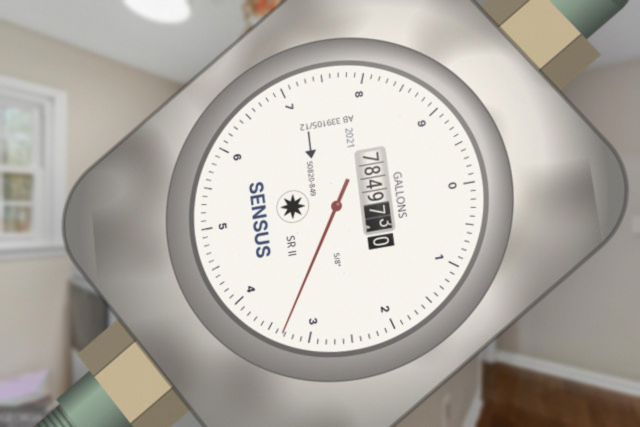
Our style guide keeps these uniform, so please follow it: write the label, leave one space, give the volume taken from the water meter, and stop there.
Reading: 7849733.3 gal
